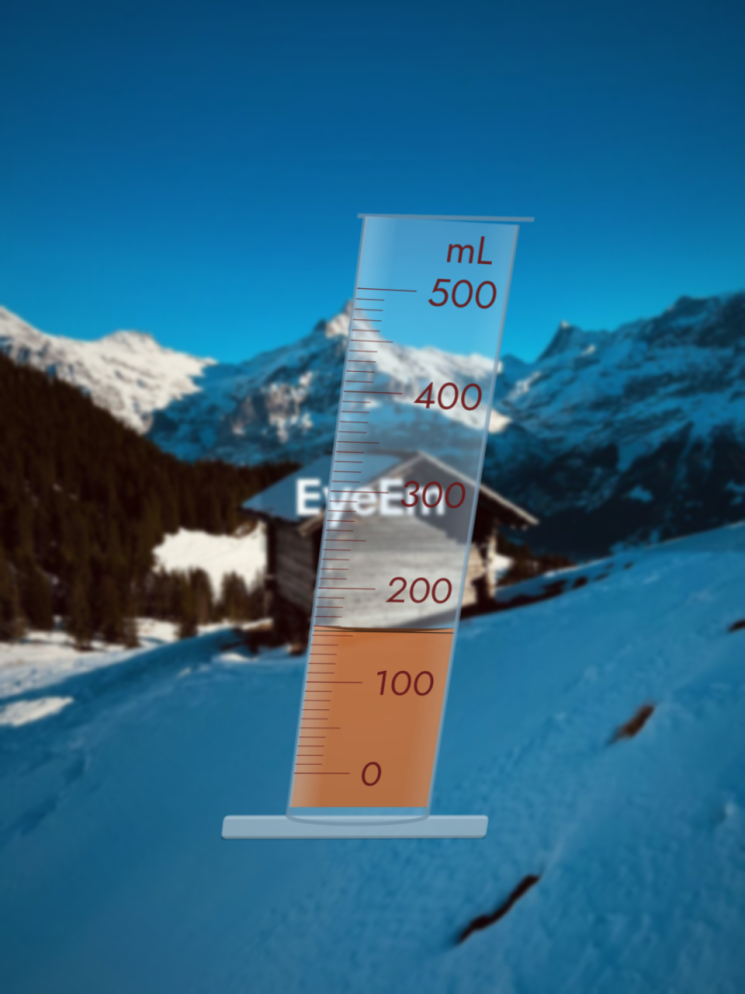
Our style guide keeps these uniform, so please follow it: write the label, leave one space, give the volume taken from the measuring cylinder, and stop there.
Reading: 155 mL
